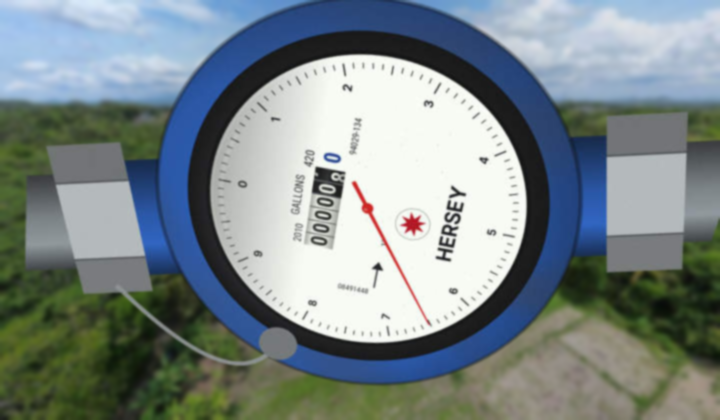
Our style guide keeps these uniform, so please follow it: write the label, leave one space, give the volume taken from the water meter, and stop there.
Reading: 76.5 gal
